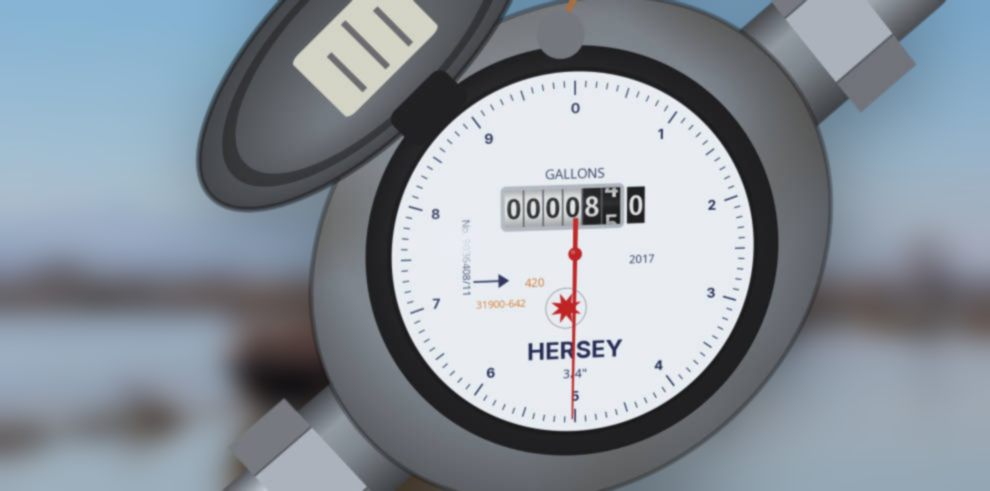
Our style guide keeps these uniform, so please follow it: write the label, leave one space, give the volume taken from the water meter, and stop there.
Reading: 845.0 gal
